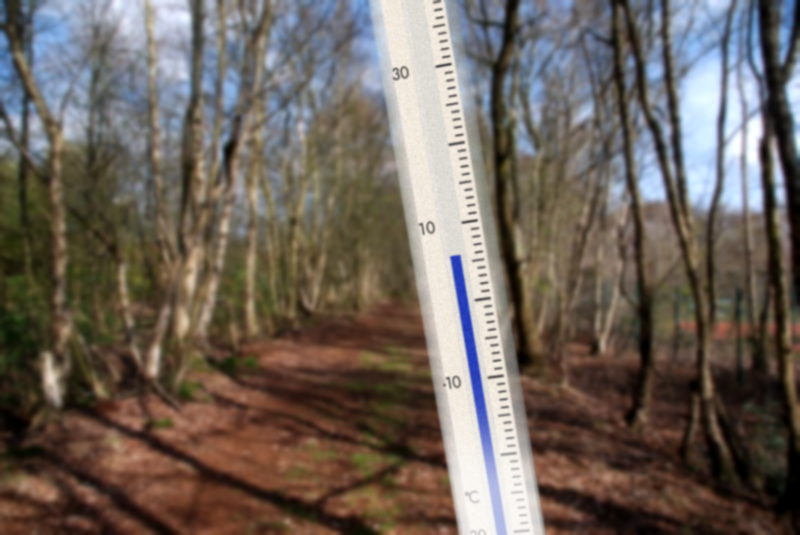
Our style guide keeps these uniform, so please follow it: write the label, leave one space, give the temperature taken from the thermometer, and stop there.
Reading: 6 °C
